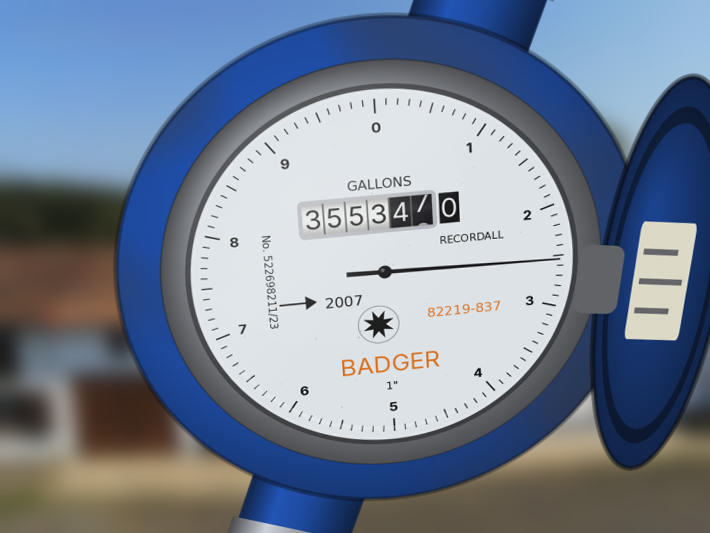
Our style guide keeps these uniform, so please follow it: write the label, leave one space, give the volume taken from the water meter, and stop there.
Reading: 3553472.5 gal
